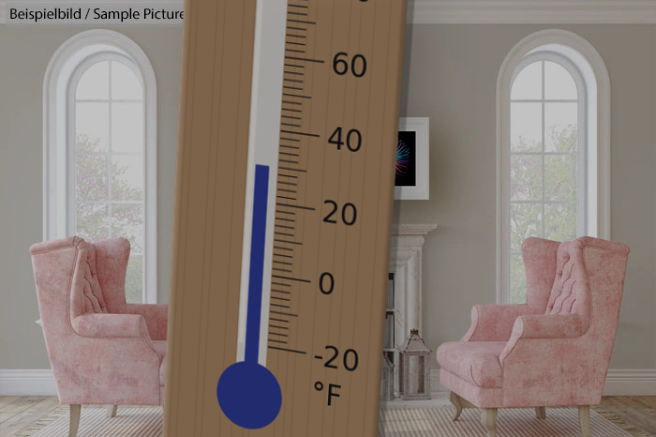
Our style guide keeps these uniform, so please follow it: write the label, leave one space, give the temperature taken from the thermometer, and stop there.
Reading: 30 °F
